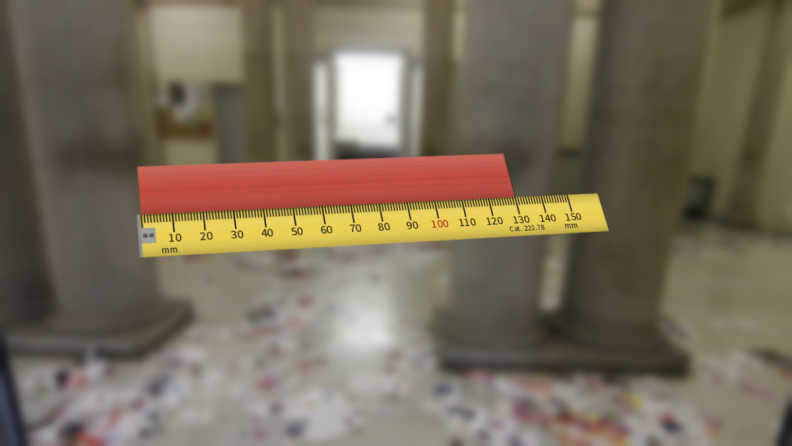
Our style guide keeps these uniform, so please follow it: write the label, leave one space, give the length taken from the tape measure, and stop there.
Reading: 130 mm
